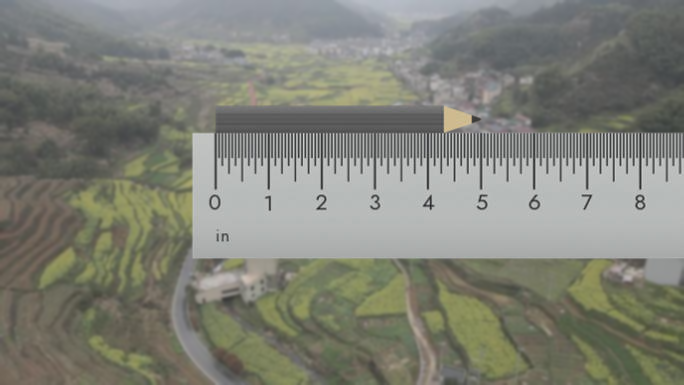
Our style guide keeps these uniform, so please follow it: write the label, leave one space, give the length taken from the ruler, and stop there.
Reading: 5 in
